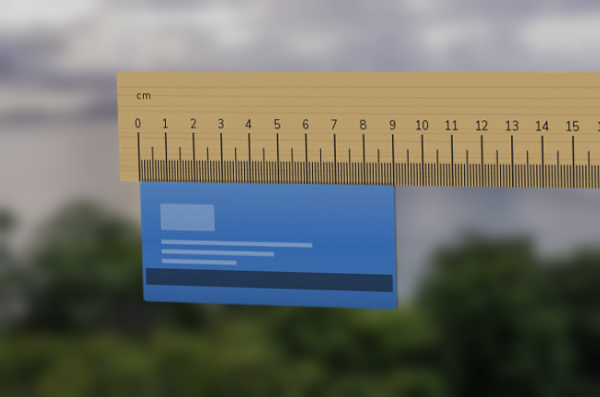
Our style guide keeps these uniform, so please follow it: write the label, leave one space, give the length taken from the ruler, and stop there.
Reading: 9 cm
